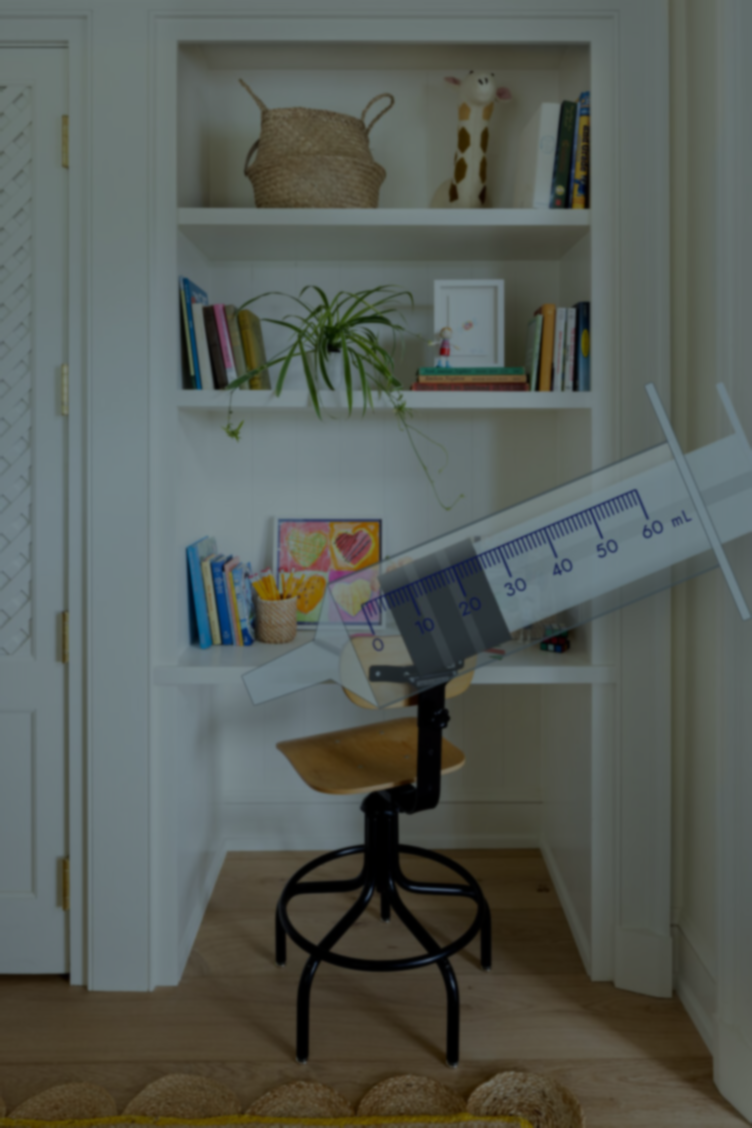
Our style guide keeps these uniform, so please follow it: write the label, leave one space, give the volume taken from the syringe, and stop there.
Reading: 5 mL
